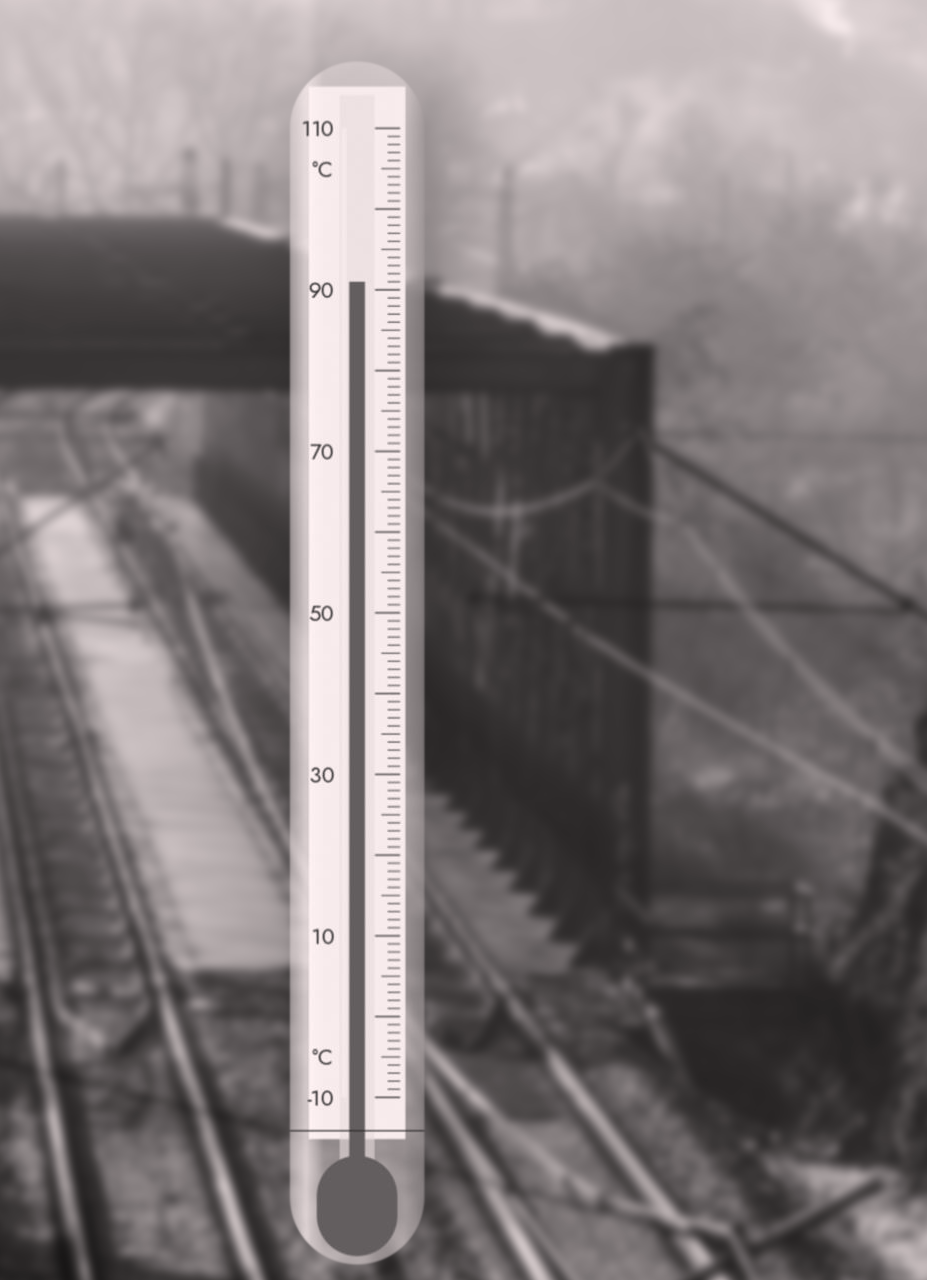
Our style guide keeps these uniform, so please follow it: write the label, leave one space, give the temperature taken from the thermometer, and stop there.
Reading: 91 °C
